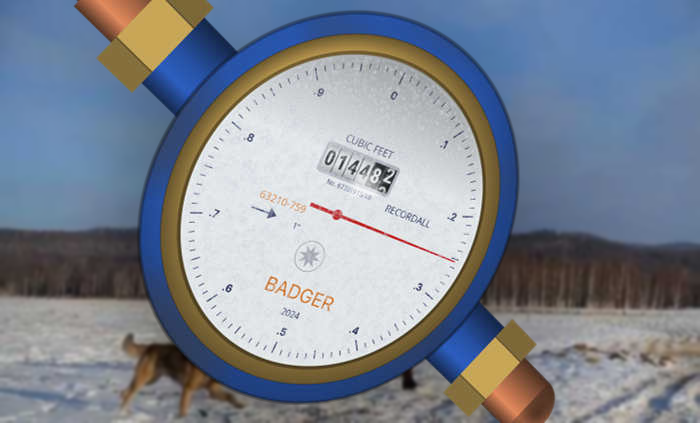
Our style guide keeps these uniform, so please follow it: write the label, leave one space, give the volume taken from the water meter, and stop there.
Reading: 14482.25 ft³
